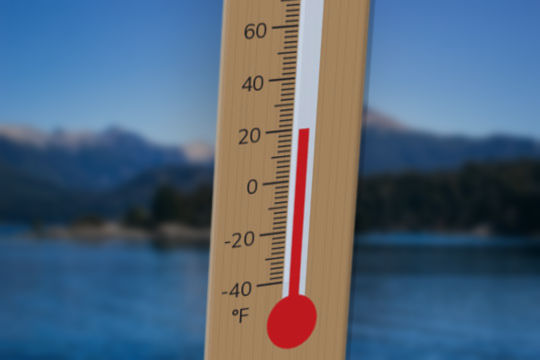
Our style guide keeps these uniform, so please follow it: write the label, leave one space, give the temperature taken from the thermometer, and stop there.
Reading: 20 °F
